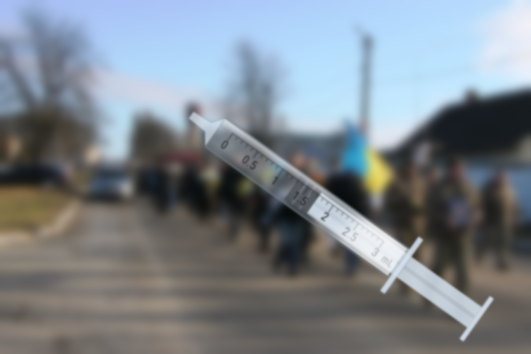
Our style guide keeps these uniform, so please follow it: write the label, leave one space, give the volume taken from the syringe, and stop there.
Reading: 1.3 mL
